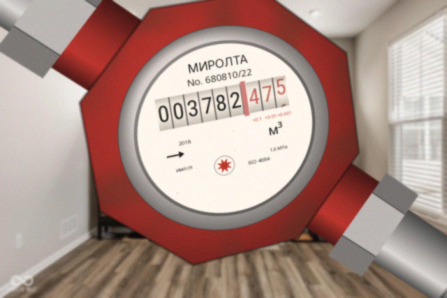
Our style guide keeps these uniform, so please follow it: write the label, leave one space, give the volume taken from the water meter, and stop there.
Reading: 3782.475 m³
